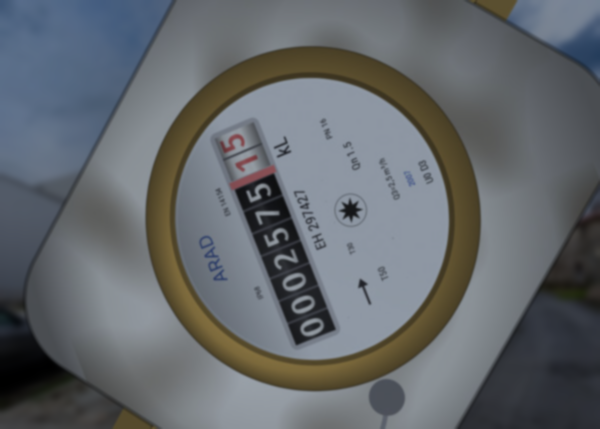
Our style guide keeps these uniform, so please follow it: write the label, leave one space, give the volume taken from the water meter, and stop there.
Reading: 2575.15 kL
